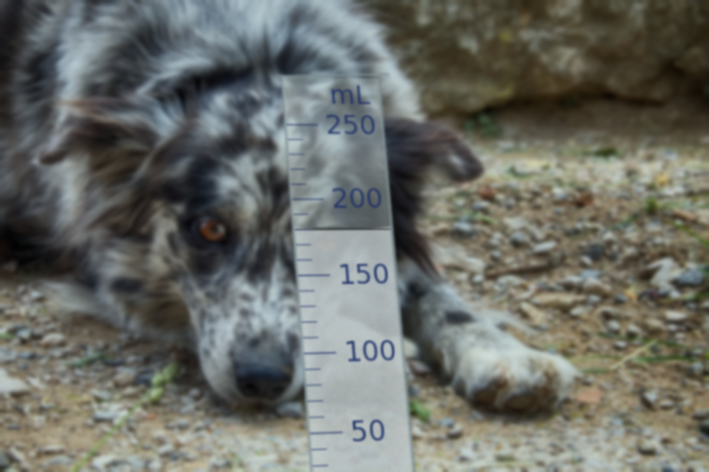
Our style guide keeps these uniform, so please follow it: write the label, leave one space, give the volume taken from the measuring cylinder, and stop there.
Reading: 180 mL
